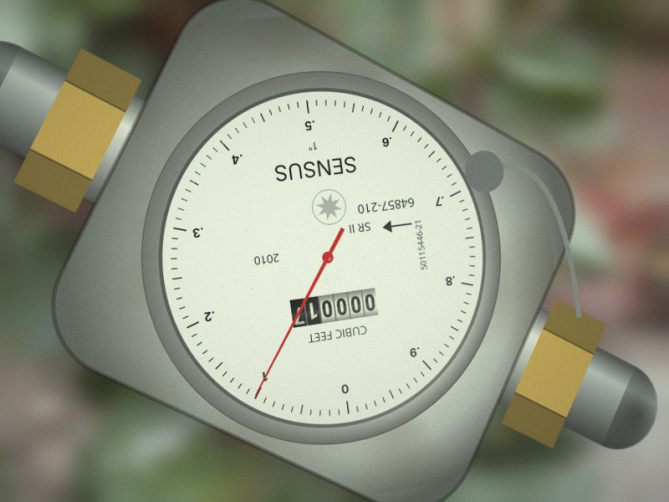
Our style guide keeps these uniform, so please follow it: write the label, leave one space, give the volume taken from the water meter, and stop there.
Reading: 17.10 ft³
